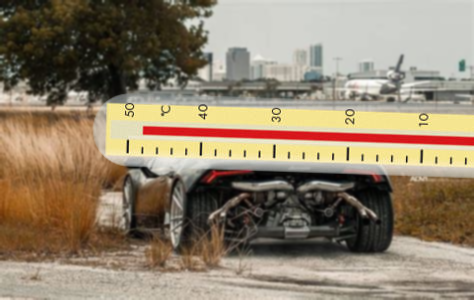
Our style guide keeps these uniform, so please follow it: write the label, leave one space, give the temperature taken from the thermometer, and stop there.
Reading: 48 °C
